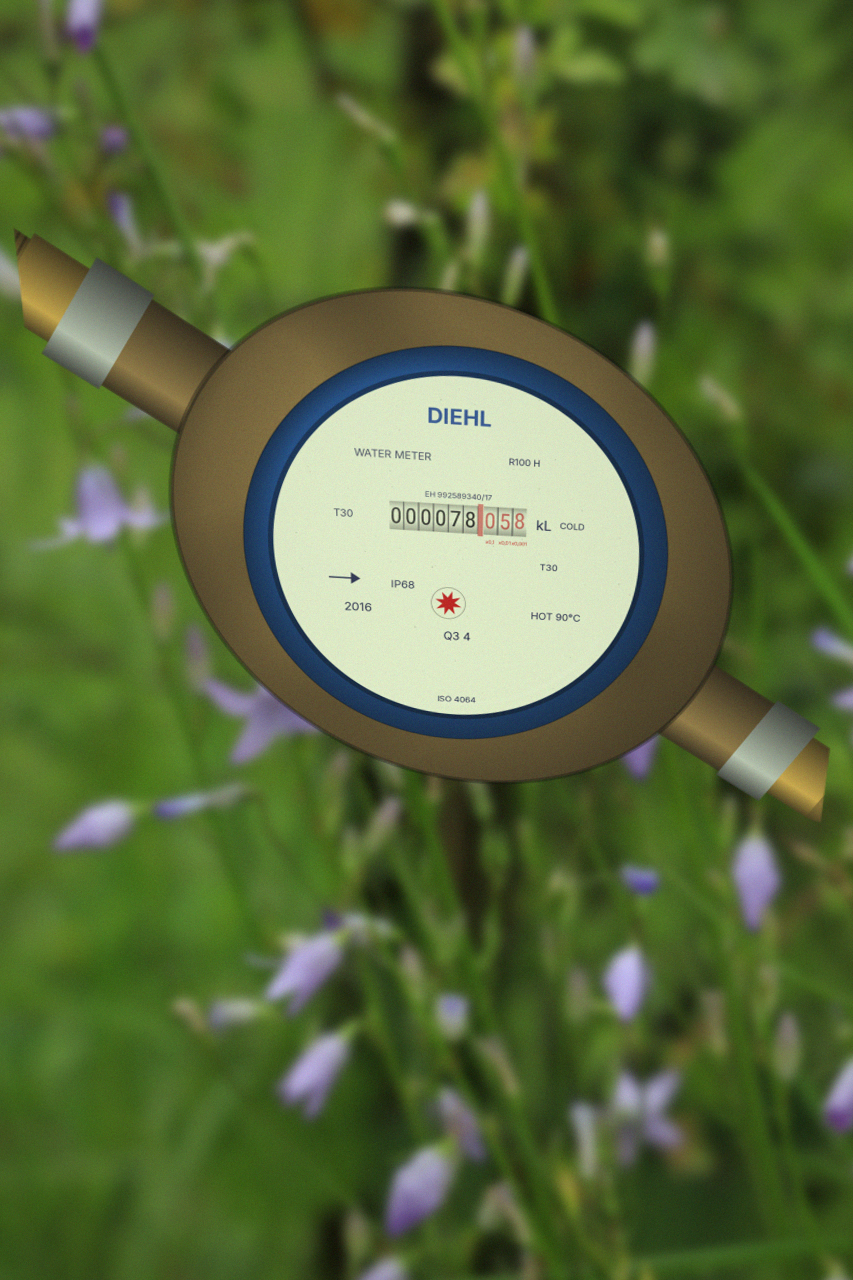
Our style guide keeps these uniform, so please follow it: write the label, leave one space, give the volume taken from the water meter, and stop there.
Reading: 78.058 kL
